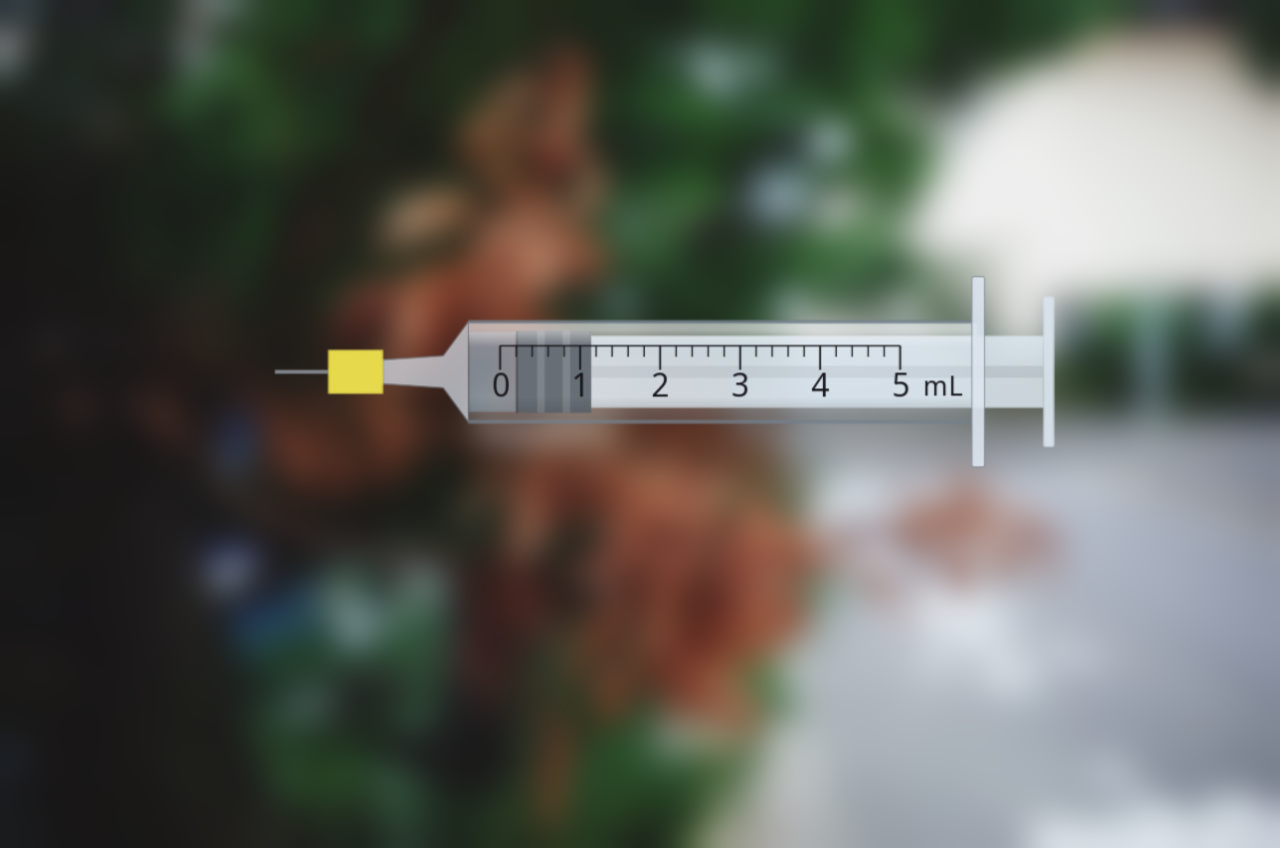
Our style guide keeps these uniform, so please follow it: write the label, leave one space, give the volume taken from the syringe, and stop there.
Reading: 0.2 mL
